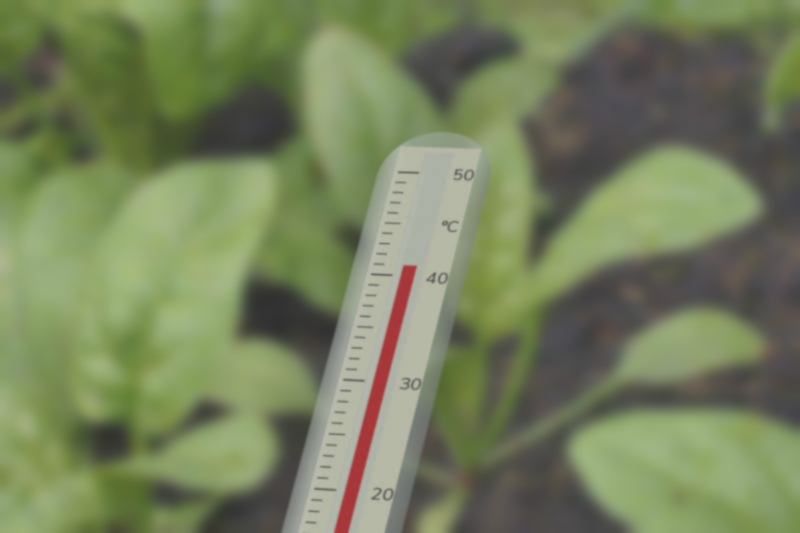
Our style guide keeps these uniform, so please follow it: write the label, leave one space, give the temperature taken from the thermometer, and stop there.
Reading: 41 °C
